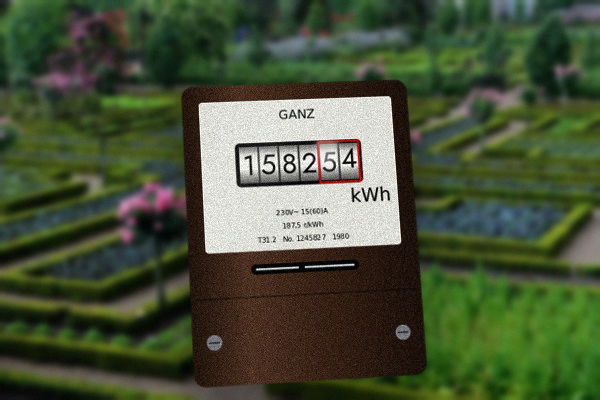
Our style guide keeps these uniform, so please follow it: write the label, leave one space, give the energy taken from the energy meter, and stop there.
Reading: 1582.54 kWh
